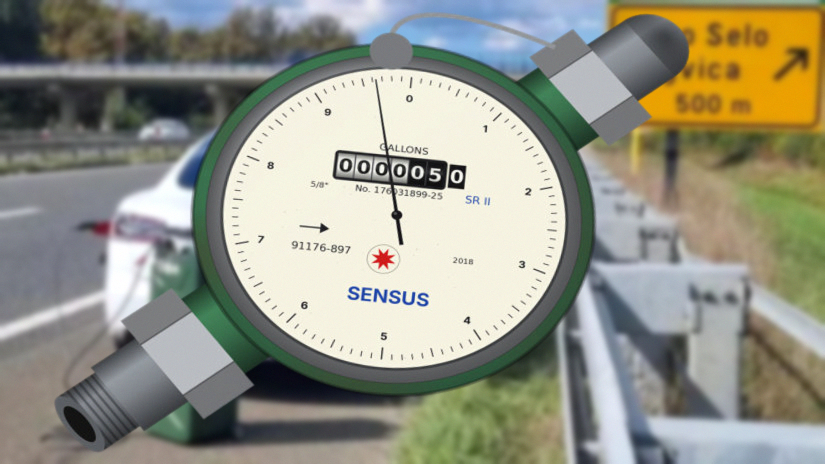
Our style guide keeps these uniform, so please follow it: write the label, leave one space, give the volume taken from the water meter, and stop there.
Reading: 49.6 gal
